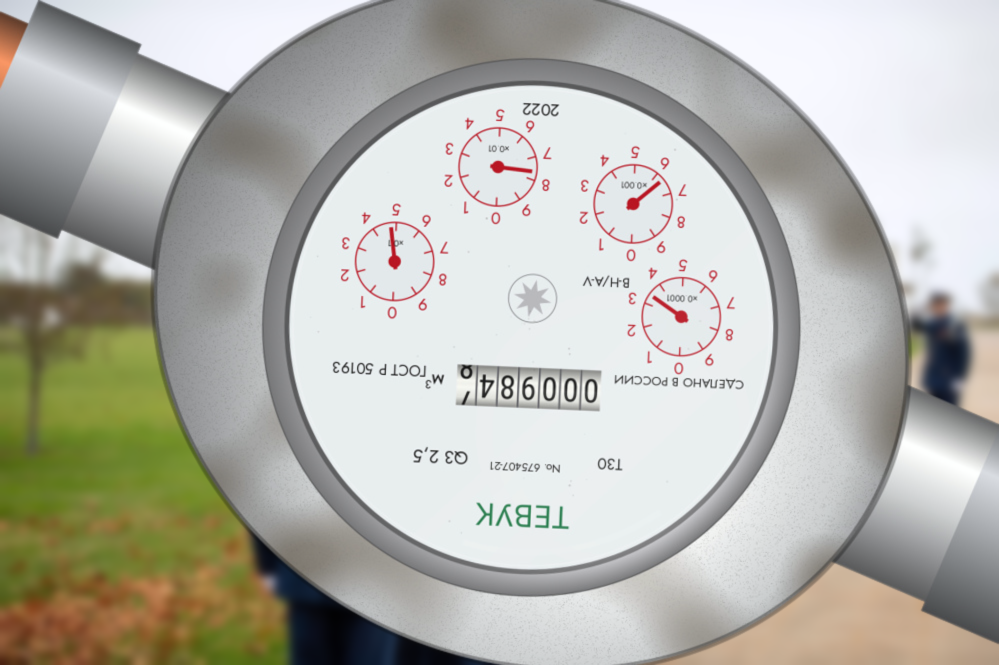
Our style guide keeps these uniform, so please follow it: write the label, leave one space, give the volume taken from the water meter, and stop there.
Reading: 9847.4763 m³
